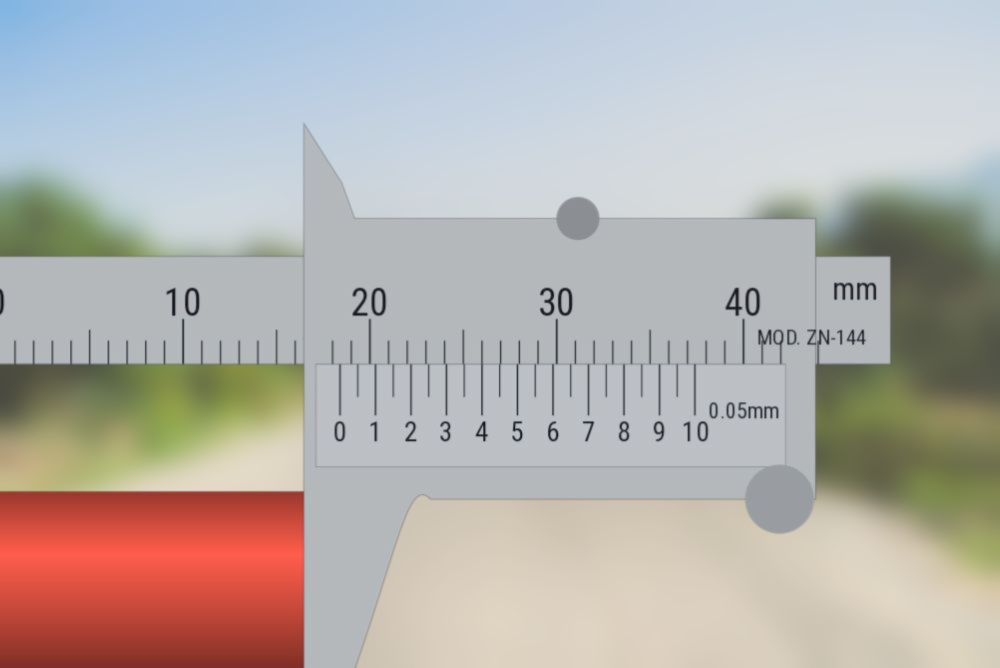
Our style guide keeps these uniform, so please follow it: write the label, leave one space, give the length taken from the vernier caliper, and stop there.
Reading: 18.4 mm
